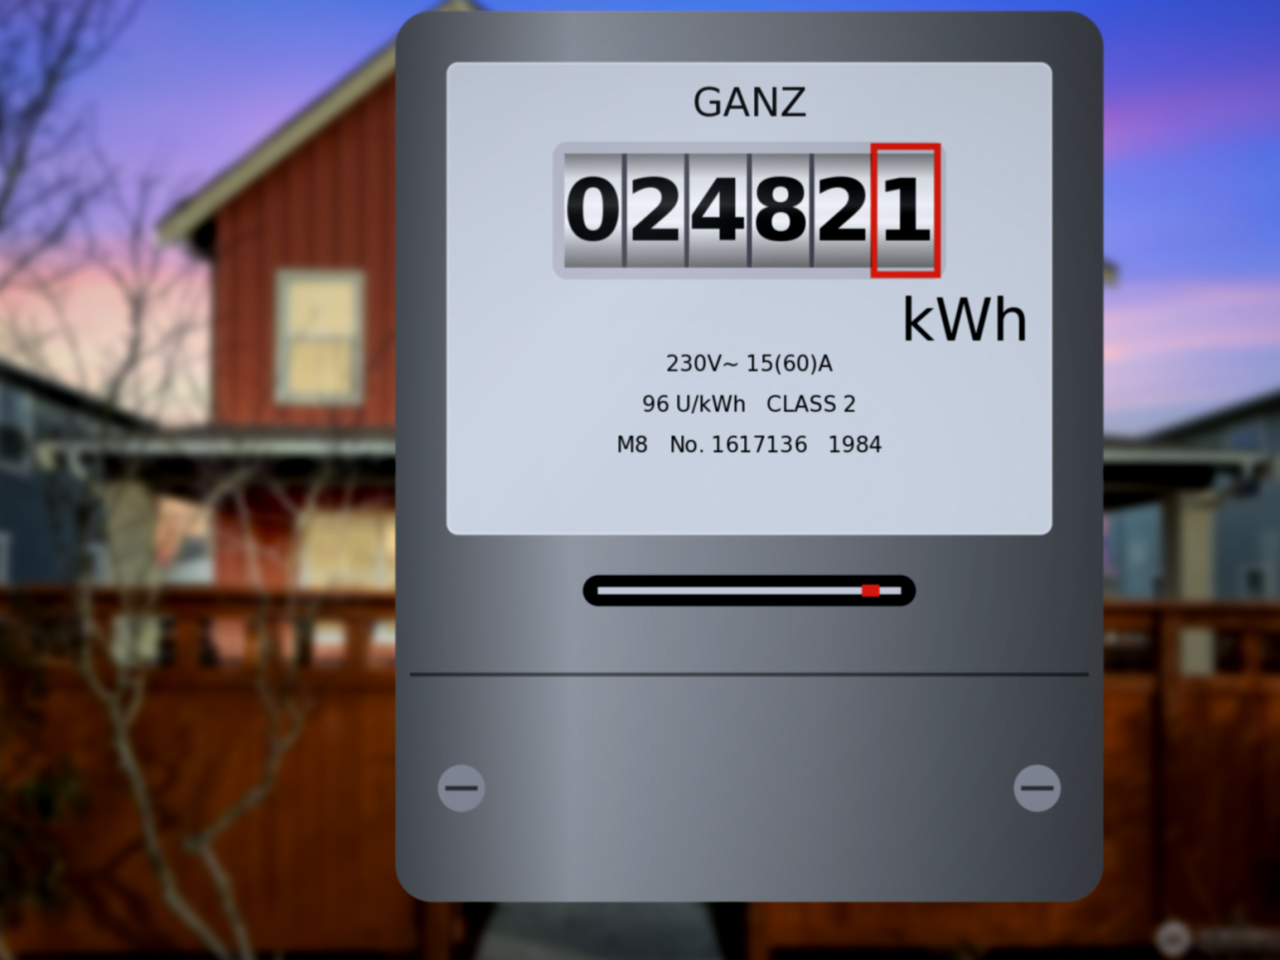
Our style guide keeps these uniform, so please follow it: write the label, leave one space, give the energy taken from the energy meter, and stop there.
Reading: 2482.1 kWh
